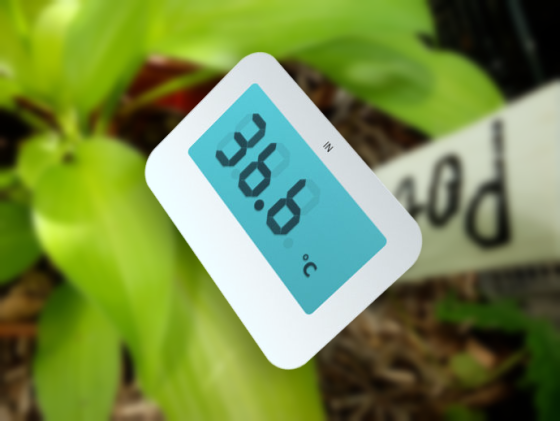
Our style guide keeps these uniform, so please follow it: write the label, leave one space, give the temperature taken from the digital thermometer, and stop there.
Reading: 36.6 °C
